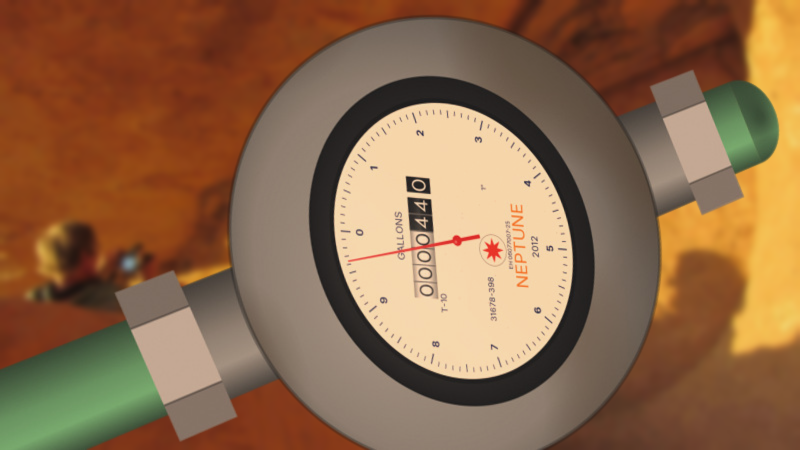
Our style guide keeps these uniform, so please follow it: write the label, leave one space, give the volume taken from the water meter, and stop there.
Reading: 439.6 gal
